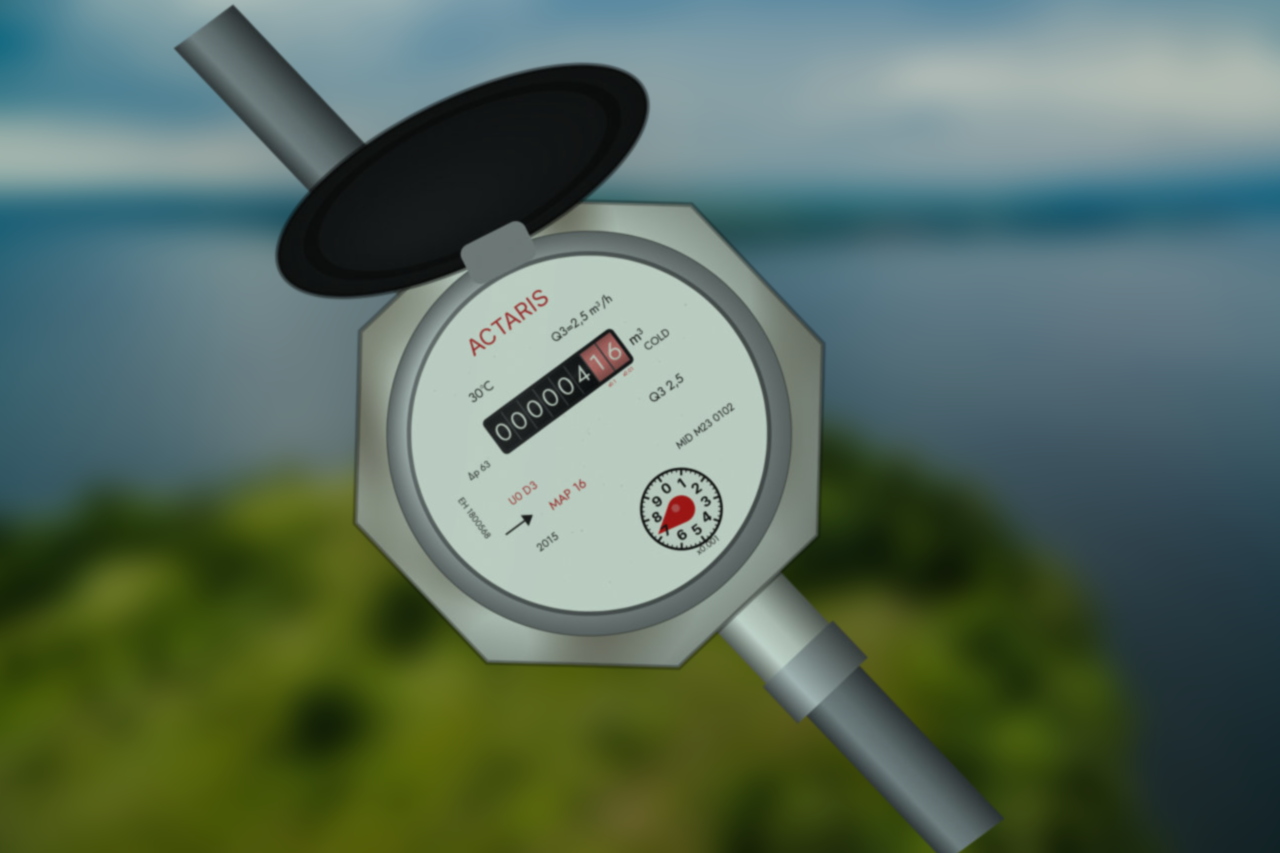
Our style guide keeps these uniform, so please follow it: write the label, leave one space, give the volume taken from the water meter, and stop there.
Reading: 4.167 m³
